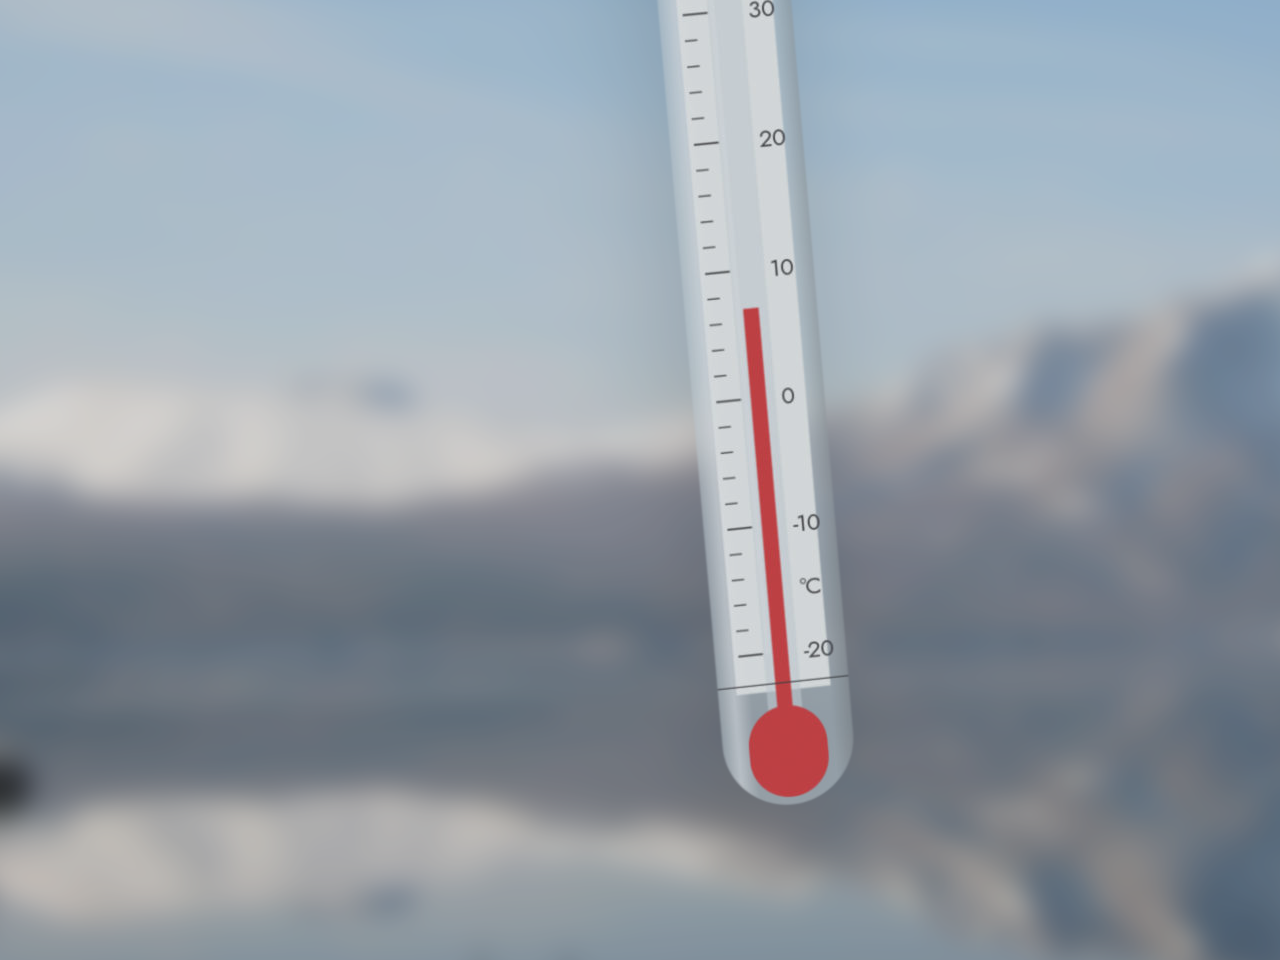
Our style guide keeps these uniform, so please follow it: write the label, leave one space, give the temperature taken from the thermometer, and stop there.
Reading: 7 °C
